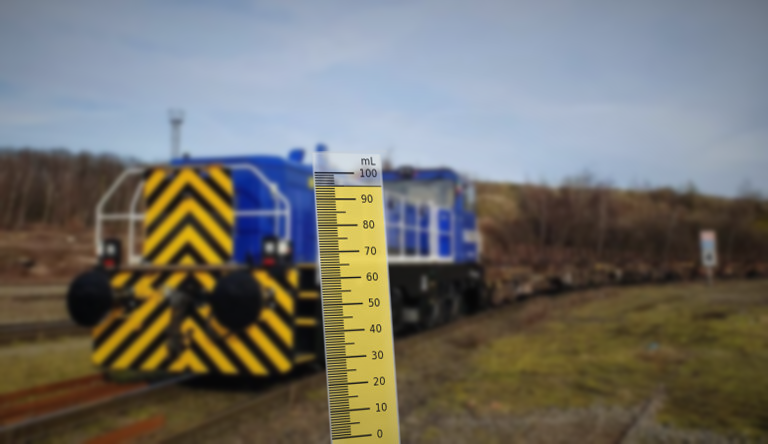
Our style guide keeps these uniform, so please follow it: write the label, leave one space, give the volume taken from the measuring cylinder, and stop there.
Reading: 95 mL
